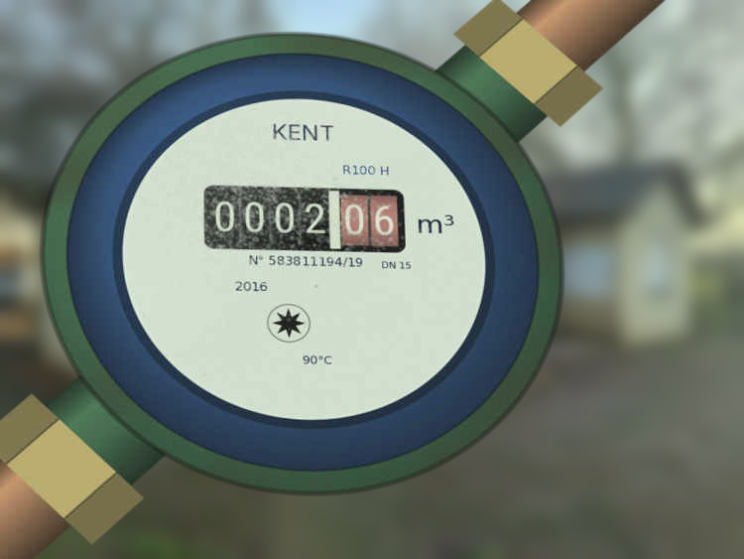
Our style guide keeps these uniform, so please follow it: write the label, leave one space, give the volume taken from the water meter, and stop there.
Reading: 2.06 m³
